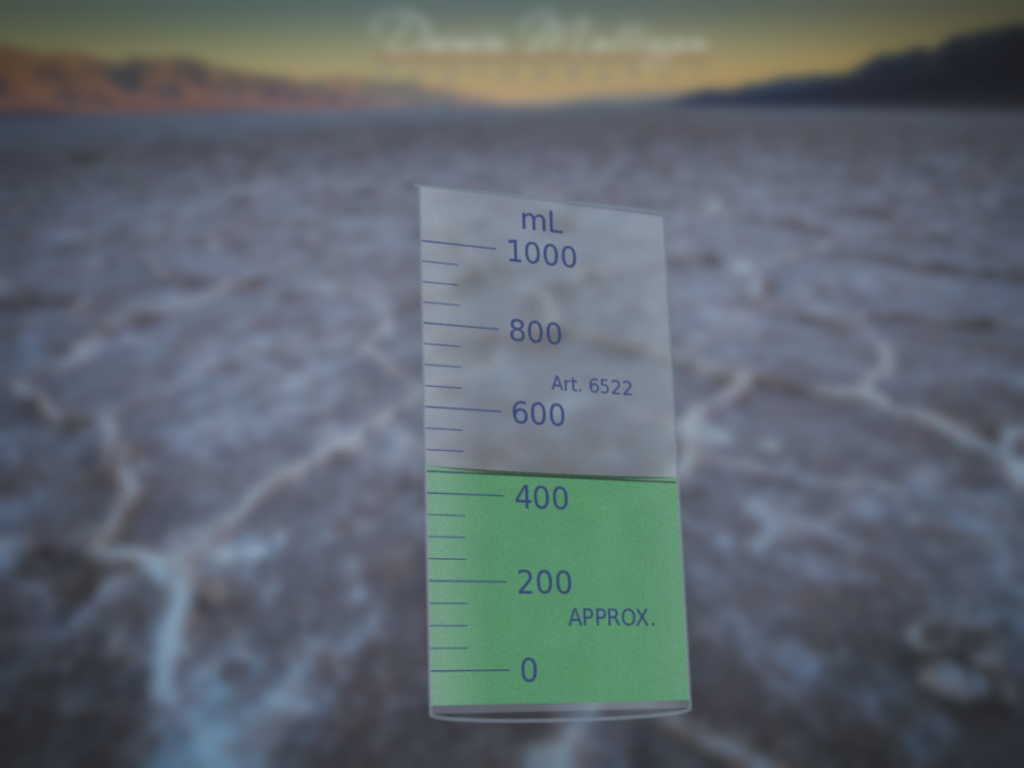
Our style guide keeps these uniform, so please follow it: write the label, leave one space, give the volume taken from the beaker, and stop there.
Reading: 450 mL
